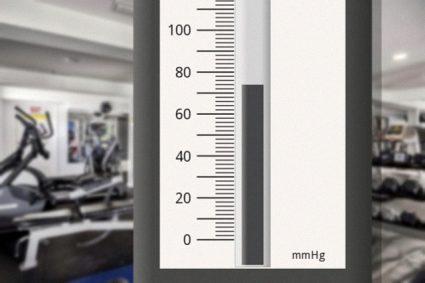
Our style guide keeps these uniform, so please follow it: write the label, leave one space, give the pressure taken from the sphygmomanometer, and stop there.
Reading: 74 mmHg
